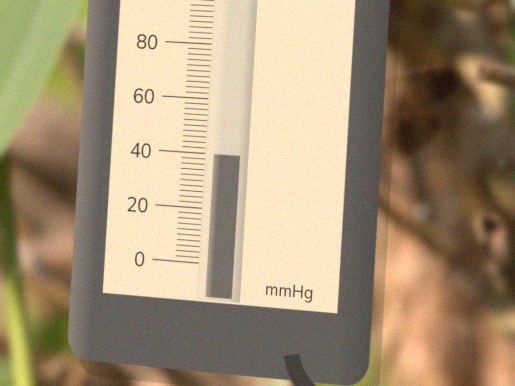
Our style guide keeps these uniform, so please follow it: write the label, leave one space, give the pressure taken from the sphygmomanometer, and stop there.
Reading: 40 mmHg
